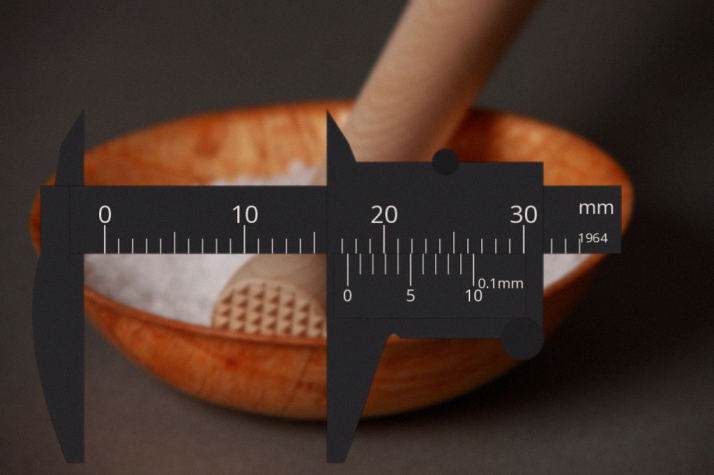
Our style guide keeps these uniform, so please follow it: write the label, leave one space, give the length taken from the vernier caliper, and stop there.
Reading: 17.4 mm
